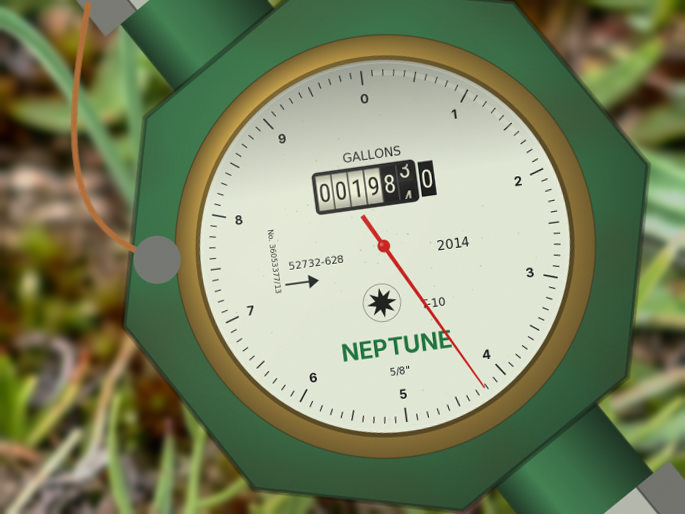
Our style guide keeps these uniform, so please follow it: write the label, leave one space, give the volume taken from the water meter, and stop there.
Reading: 19834.2 gal
